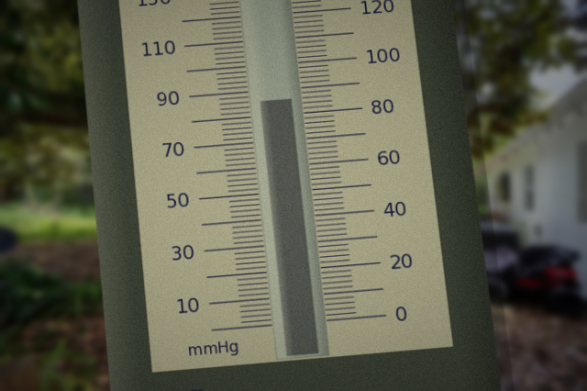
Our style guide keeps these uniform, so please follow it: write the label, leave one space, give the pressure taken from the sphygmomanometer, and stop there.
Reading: 86 mmHg
